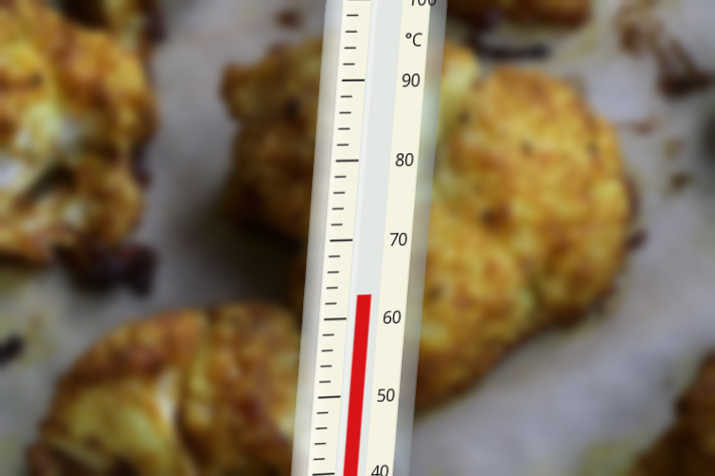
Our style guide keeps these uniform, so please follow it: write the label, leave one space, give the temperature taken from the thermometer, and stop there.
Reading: 63 °C
